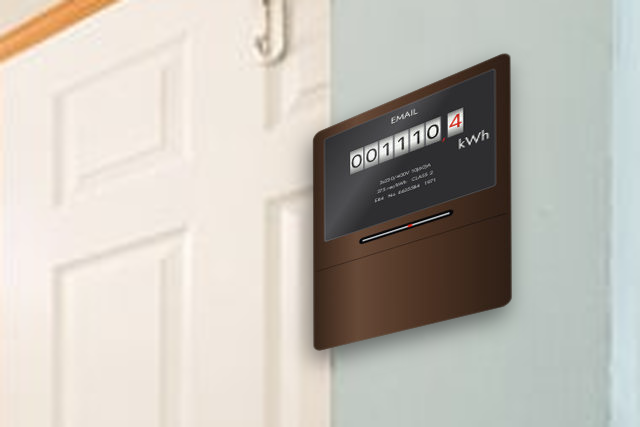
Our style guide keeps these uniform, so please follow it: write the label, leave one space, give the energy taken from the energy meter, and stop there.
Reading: 1110.4 kWh
